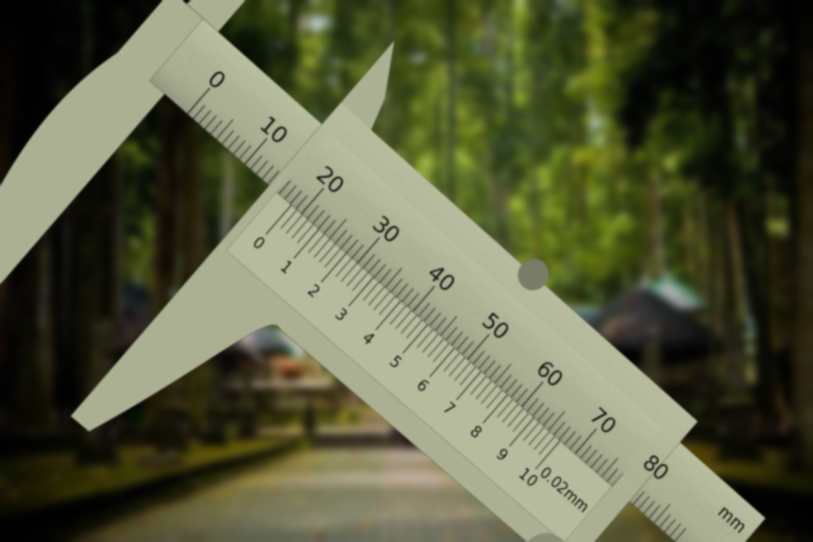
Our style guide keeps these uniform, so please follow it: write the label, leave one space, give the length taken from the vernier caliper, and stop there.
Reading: 18.2 mm
